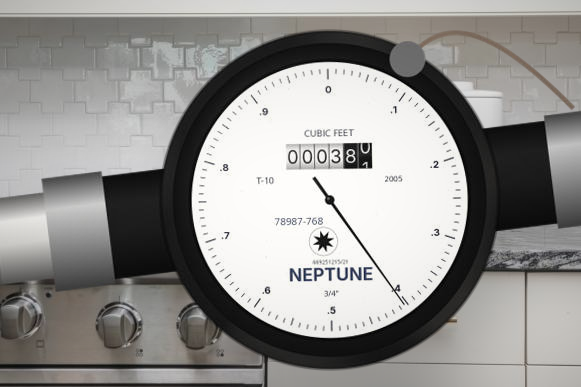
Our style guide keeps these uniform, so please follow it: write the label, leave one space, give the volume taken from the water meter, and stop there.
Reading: 380.40 ft³
